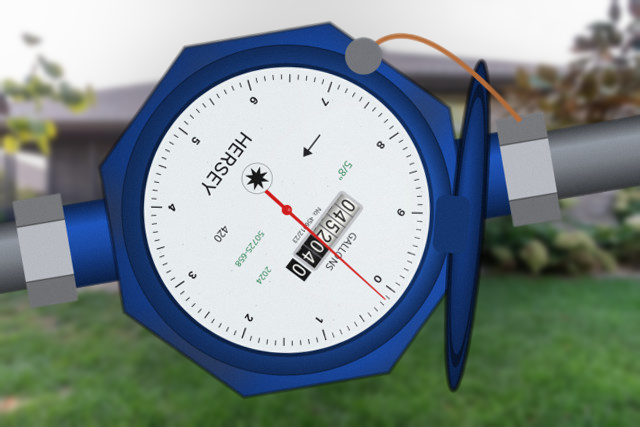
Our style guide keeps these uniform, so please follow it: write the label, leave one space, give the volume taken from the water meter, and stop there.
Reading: 452040.1 gal
